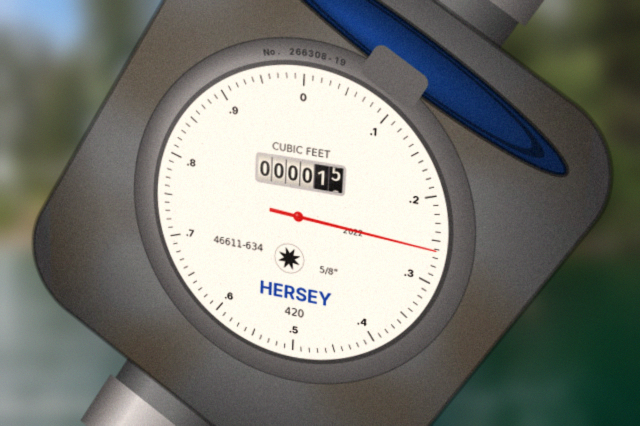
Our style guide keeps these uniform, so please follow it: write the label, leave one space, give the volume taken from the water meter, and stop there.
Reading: 15.26 ft³
